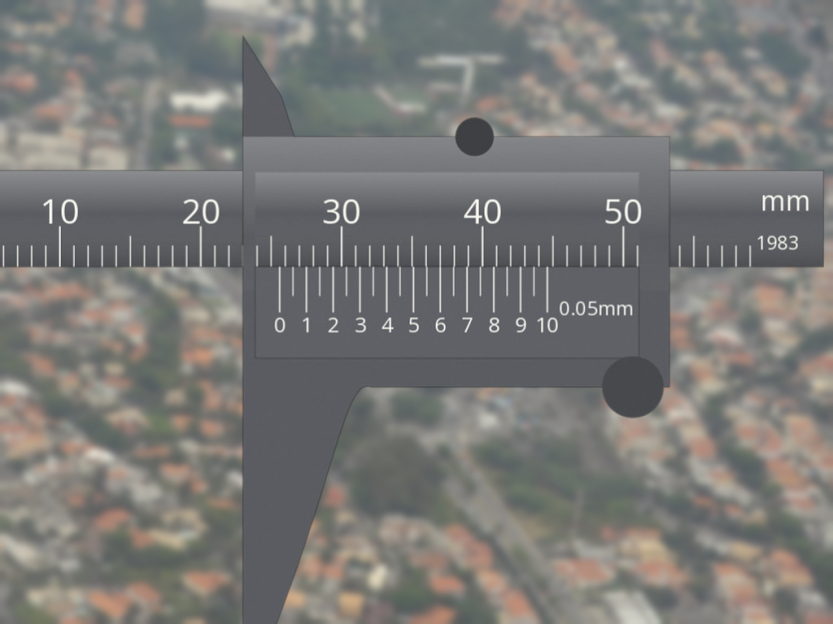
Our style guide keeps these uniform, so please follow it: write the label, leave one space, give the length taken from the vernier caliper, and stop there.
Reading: 25.6 mm
